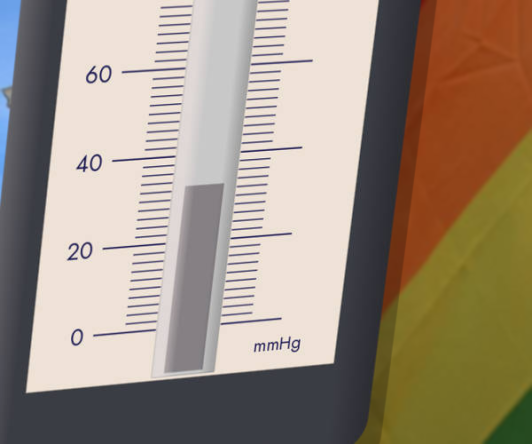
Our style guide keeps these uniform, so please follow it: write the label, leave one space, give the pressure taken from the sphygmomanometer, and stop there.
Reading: 33 mmHg
